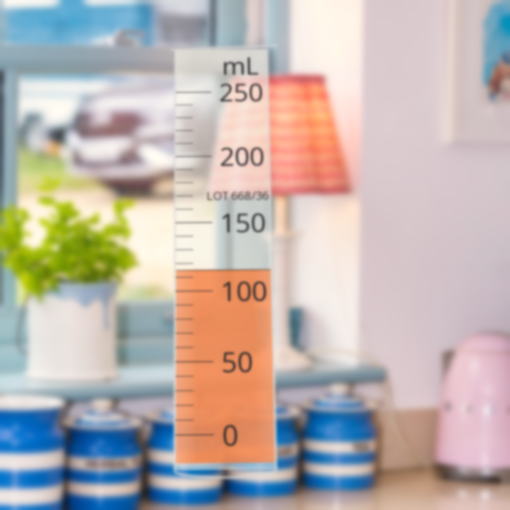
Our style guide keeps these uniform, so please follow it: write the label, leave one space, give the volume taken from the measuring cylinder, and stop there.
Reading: 115 mL
